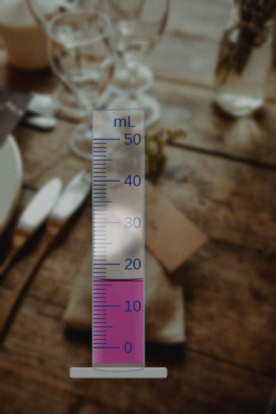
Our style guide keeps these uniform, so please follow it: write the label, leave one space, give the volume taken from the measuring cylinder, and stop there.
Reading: 16 mL
